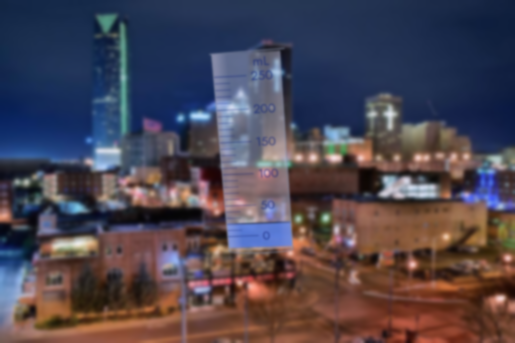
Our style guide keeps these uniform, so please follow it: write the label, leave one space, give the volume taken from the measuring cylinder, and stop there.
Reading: 20 mL
